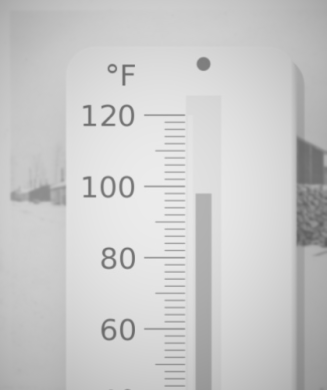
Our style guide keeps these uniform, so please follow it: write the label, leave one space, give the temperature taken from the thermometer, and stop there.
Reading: 98 °F
